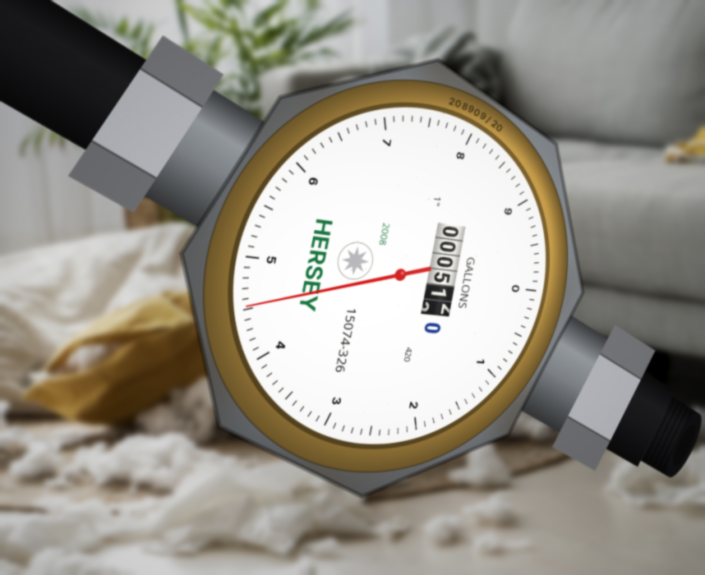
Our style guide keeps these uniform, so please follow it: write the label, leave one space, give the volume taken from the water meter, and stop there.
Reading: 5124.5 gal
